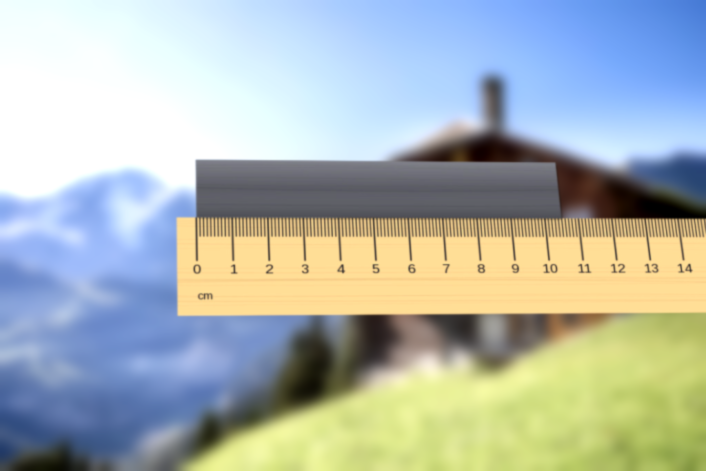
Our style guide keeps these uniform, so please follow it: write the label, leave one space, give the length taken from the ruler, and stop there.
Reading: 10.5 cm
